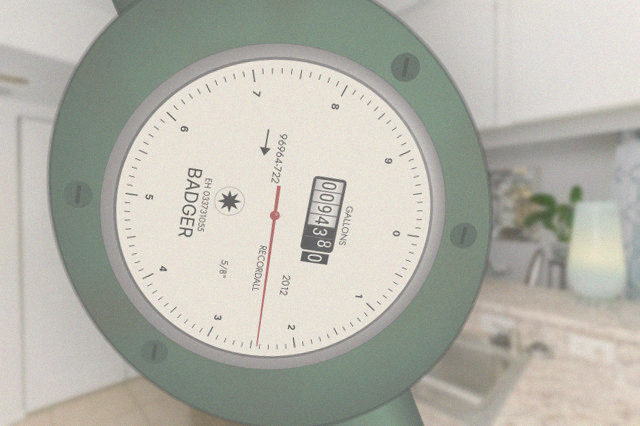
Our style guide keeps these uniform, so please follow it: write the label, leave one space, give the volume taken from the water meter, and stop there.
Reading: 94382.4 gal
